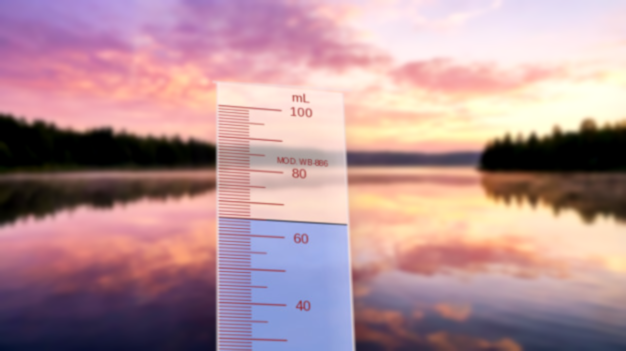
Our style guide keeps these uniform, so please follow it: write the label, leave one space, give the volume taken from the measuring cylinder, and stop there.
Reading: 65 mL
